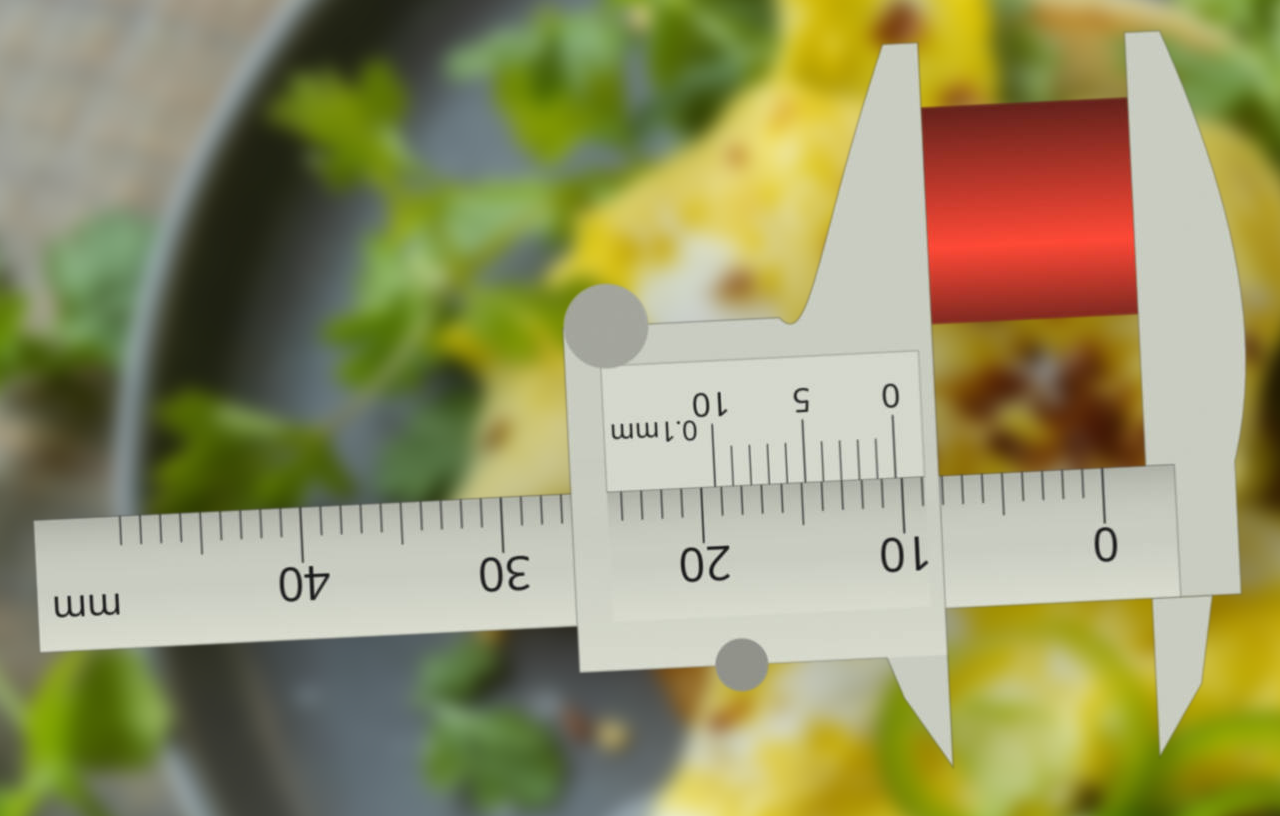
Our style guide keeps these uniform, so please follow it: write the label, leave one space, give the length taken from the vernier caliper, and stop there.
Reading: 10.3 mm
